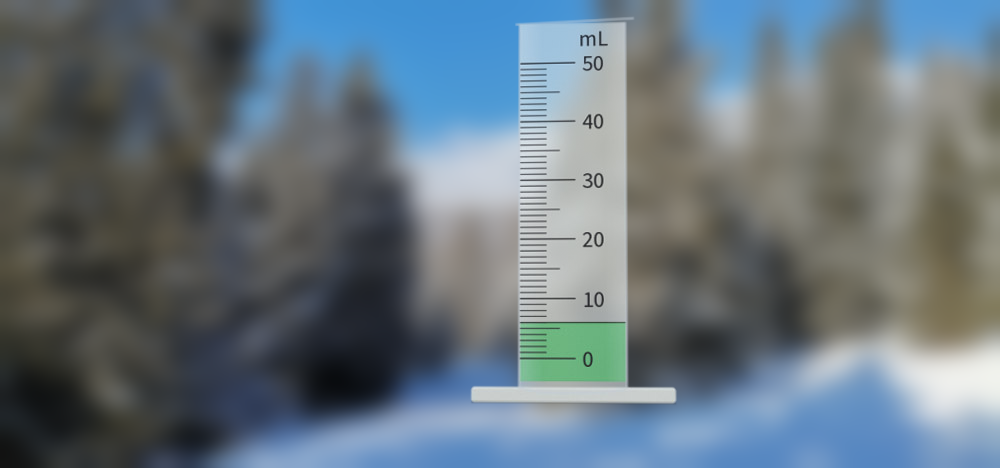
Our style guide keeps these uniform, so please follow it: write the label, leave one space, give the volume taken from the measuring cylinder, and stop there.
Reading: 6 mL
